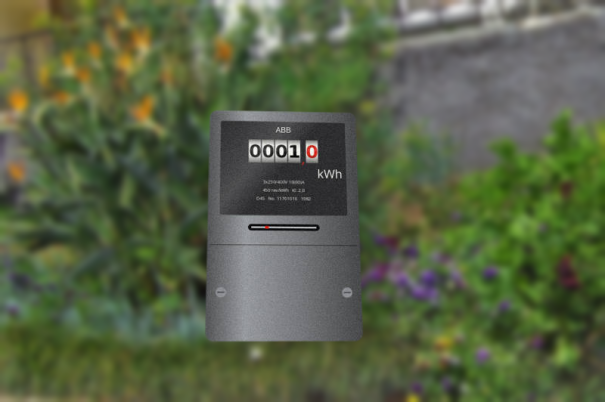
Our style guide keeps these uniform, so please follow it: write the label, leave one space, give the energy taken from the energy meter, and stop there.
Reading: 1.0 kWh
